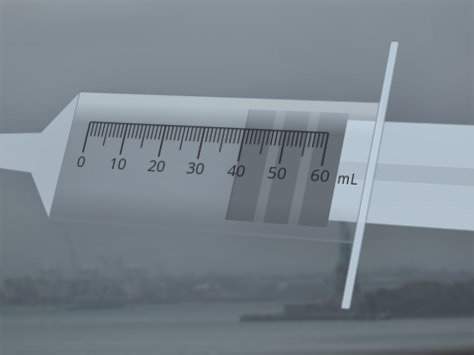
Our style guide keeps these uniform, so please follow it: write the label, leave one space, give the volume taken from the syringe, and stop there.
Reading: 40 mL
